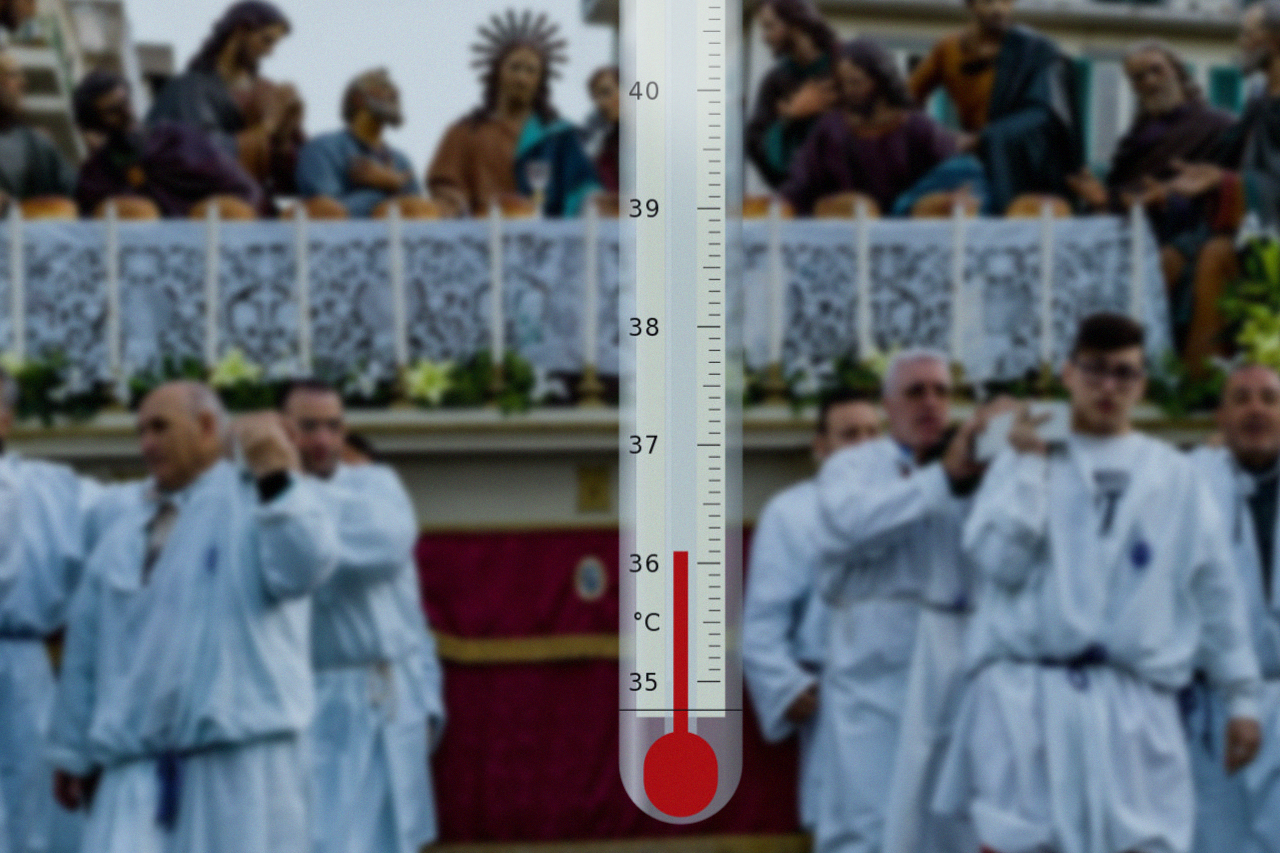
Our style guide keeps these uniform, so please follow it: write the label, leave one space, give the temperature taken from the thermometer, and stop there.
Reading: 36.1 °C
